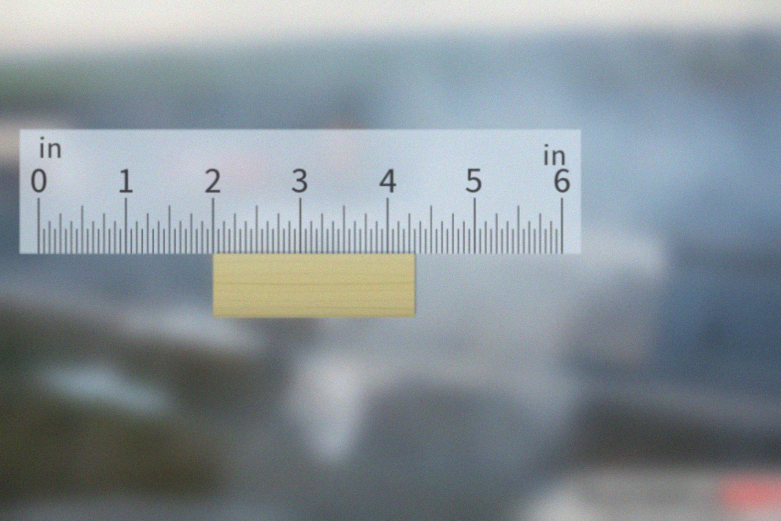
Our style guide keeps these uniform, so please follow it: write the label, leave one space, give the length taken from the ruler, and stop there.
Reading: 2.3125 in
